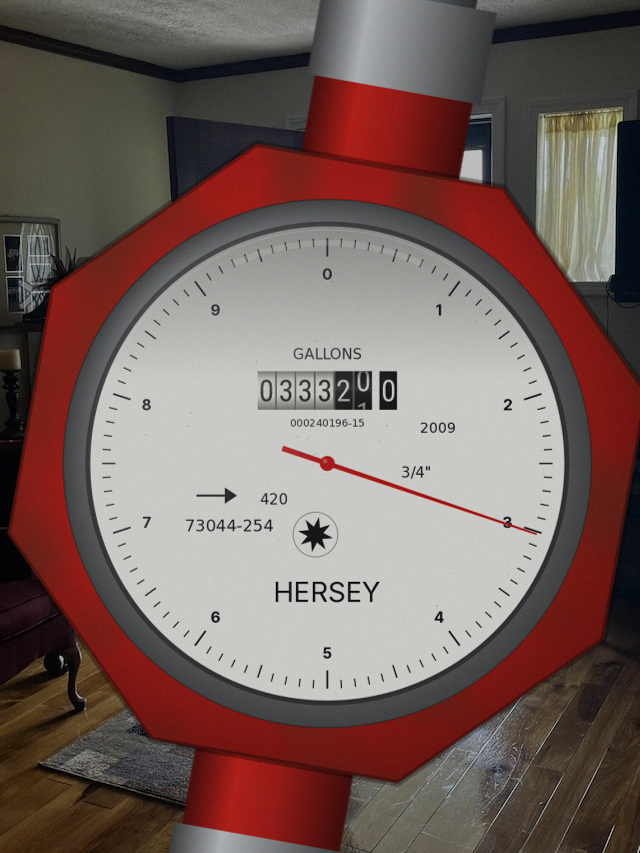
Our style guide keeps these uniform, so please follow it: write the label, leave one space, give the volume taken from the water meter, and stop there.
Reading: 333203.0 gal
